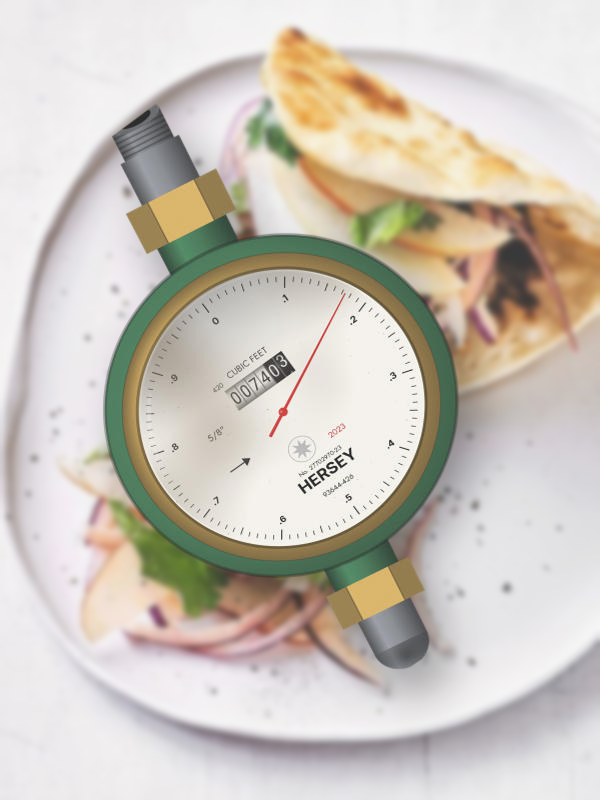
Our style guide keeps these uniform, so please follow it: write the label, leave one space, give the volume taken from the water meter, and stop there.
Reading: 7403.17 ft³
